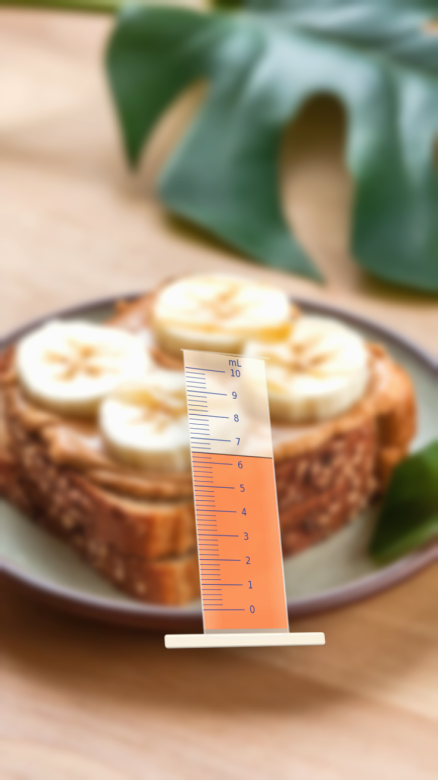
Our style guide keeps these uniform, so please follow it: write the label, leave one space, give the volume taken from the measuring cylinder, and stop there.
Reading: 6.4 mL
